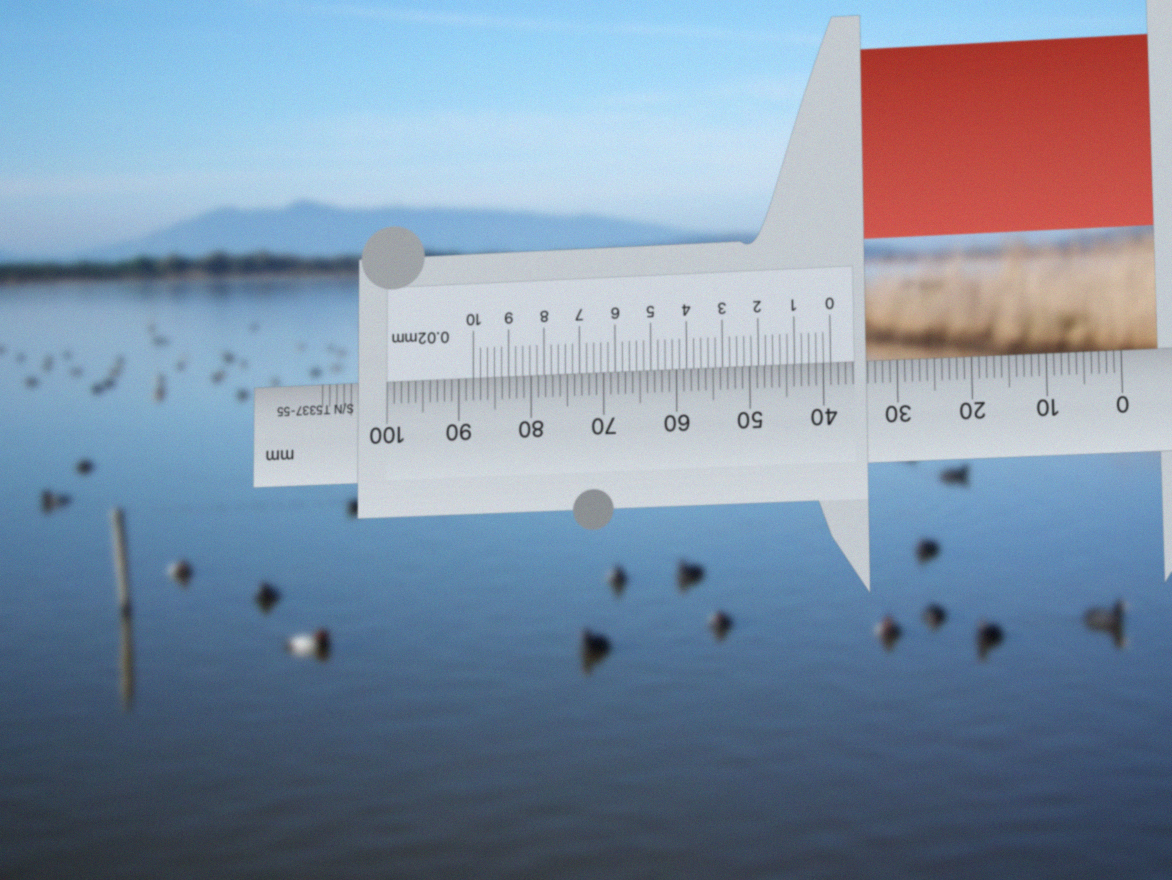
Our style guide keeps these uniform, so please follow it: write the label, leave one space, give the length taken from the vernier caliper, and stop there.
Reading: 39.0 mm
